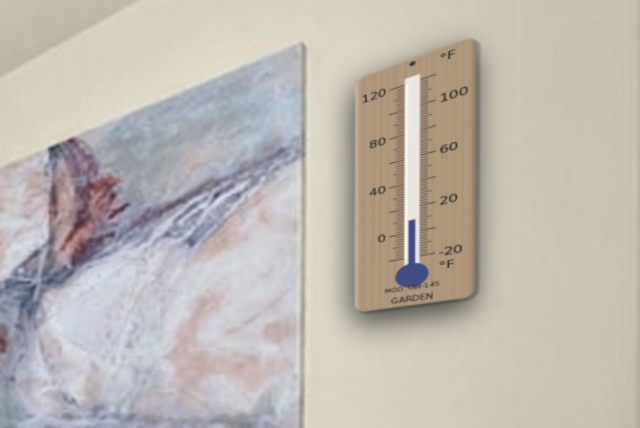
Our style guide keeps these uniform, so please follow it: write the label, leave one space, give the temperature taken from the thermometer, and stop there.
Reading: 10 °F
